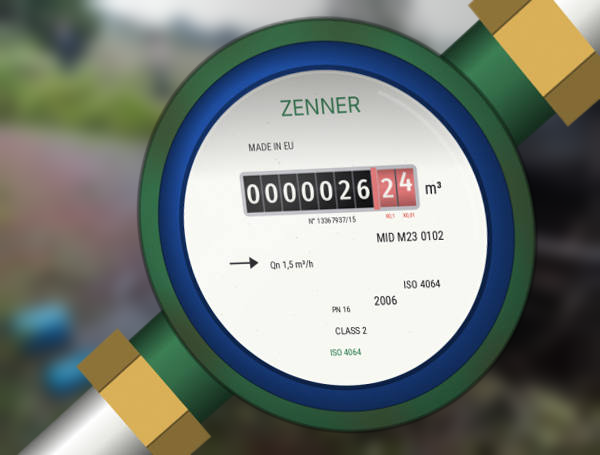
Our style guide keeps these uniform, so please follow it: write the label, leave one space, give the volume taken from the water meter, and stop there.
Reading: 26.24 m³
